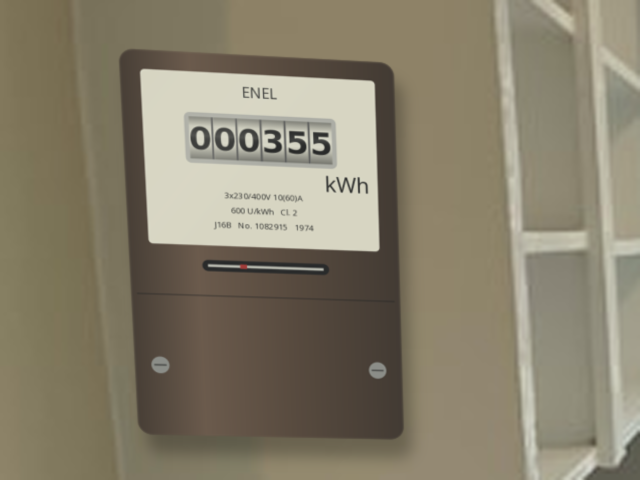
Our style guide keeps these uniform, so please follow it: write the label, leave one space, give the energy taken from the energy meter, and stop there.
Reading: 355 kWh
